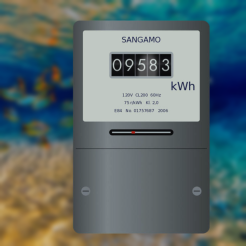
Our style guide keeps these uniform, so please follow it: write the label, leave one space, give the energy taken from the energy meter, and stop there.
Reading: 9583 kWh
